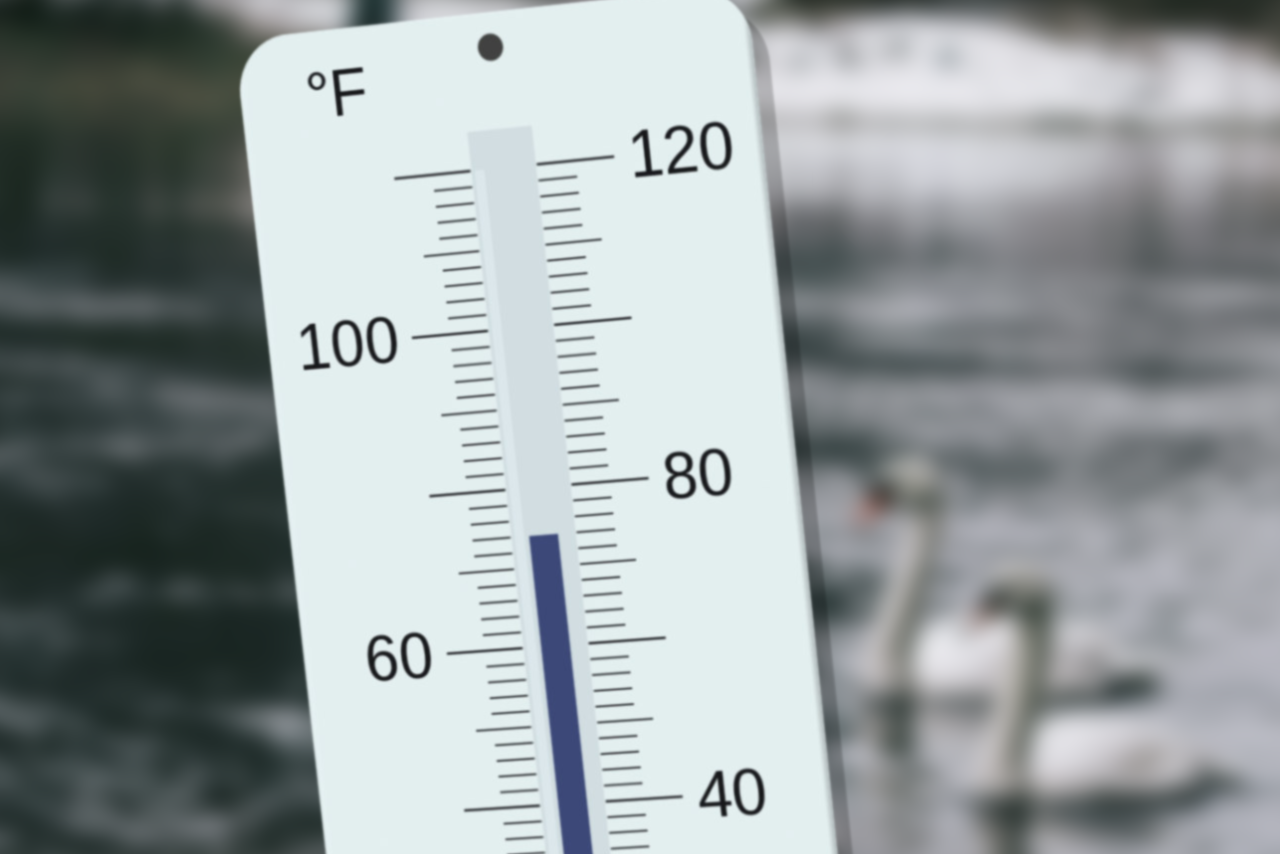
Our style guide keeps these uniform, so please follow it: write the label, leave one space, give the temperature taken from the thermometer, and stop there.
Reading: 74 °F
